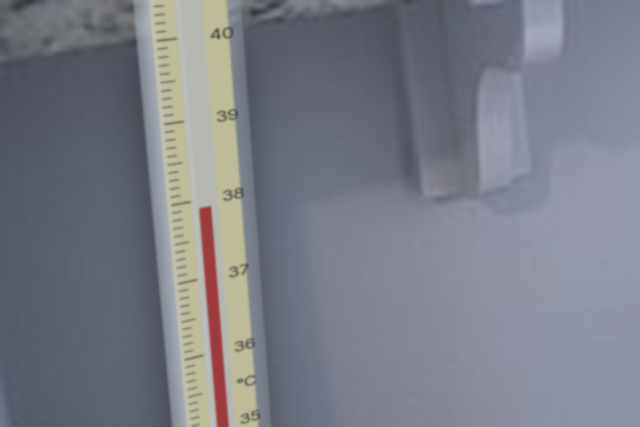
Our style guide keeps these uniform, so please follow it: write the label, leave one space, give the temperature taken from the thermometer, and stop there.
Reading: 37.9 °C
